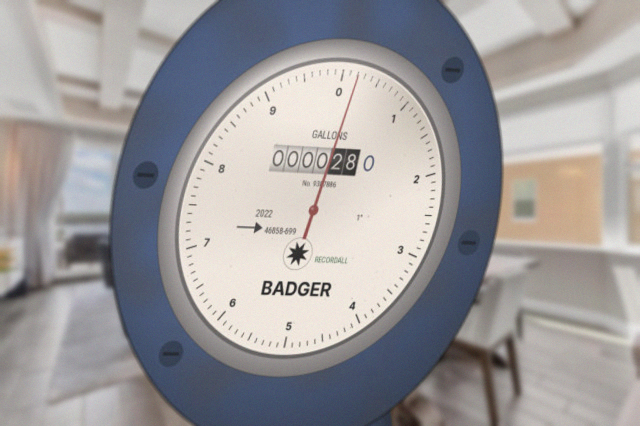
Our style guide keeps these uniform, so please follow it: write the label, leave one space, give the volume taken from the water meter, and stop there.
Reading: 280.2 gal
